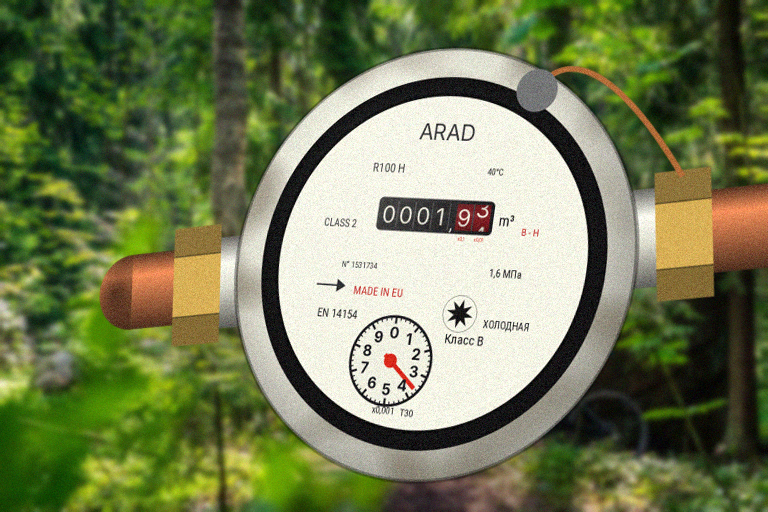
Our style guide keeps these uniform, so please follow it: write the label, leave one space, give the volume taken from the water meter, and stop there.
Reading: 1.933 m³
